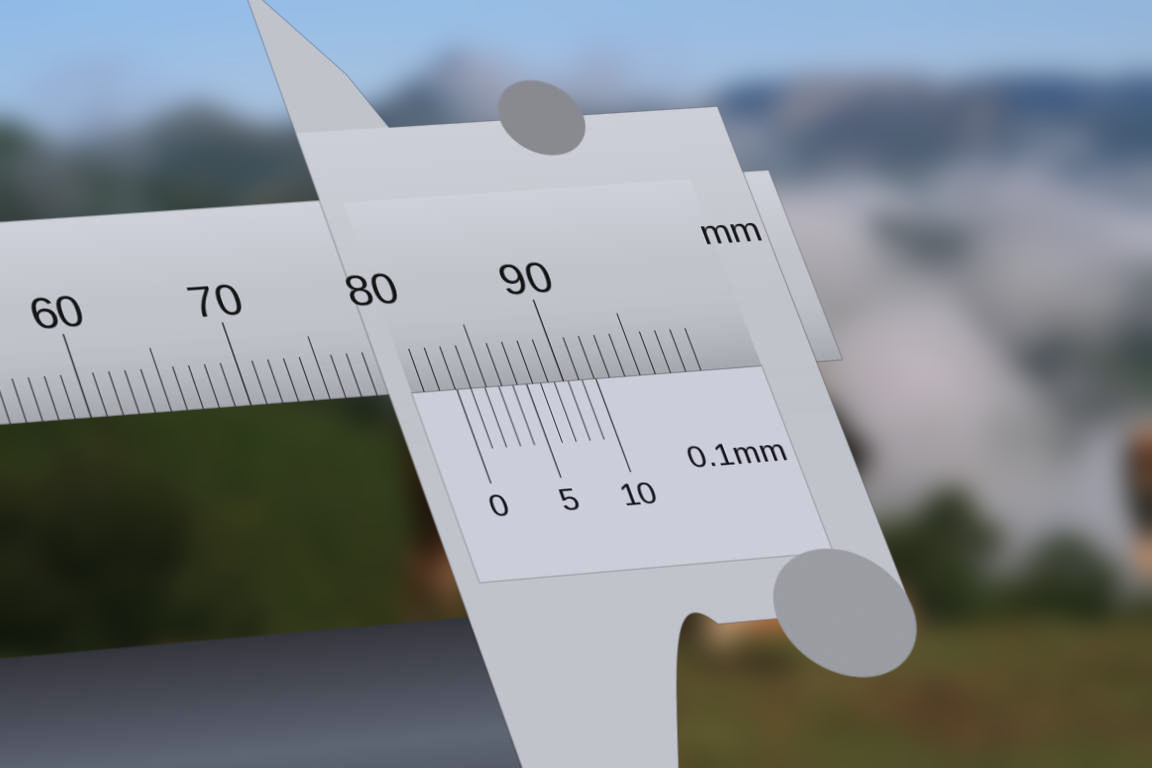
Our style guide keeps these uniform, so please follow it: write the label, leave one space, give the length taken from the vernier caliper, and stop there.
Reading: 83.1 mm
